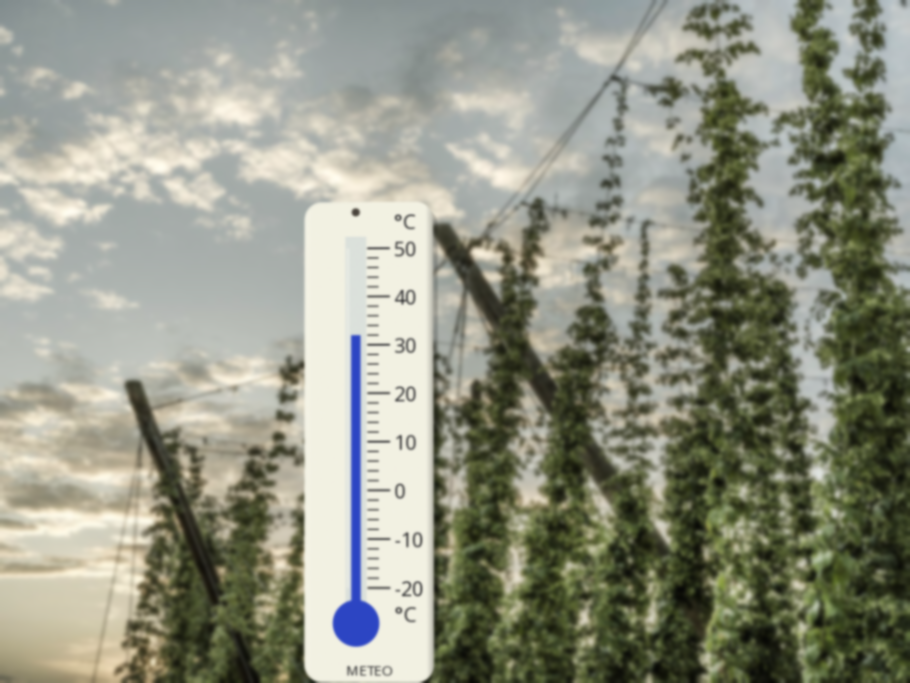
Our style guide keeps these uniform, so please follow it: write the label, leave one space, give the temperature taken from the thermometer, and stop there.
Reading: 32 °C
